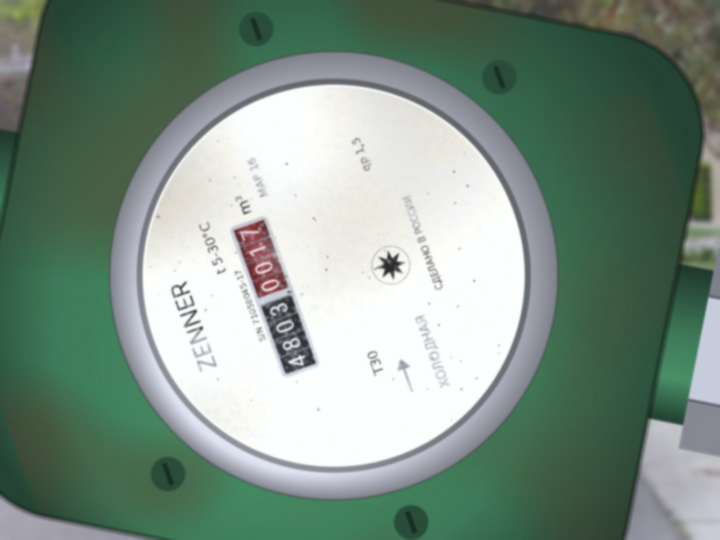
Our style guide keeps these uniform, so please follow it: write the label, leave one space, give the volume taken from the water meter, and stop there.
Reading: 4803.0017 m³
